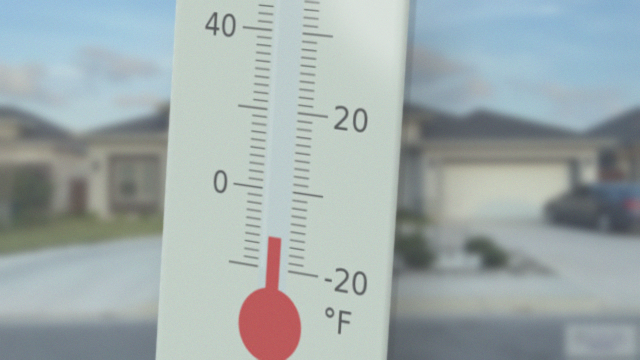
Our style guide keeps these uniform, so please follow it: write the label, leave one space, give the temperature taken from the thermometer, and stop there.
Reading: -12 °F
